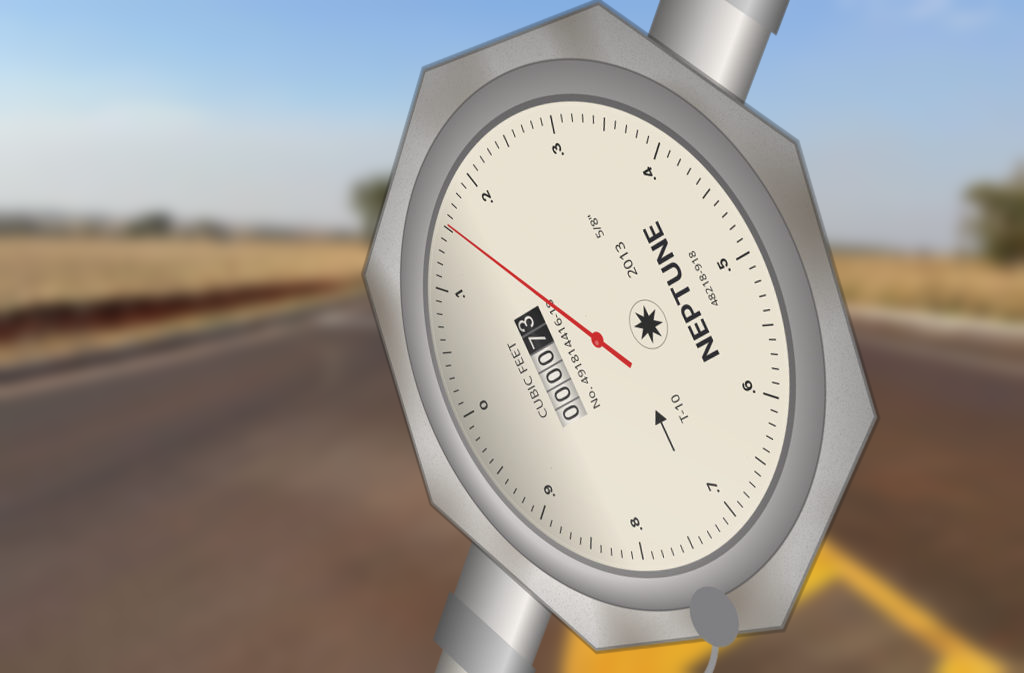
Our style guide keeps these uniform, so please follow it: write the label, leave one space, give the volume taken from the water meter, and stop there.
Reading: 73.15 ft³
